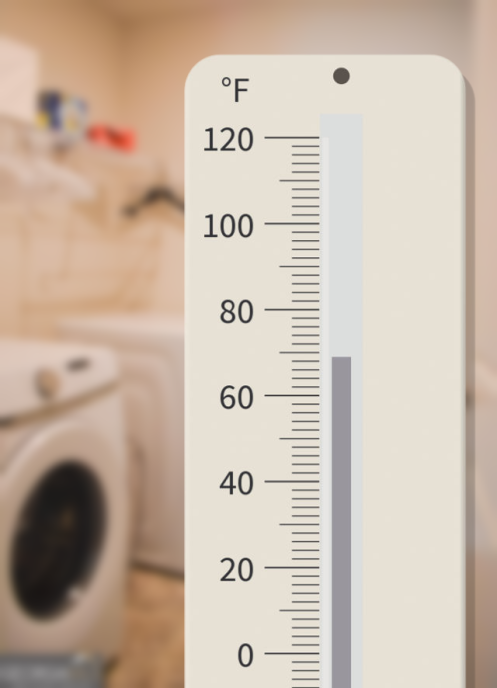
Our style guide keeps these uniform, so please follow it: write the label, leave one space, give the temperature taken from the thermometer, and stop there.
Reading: 69 °F
